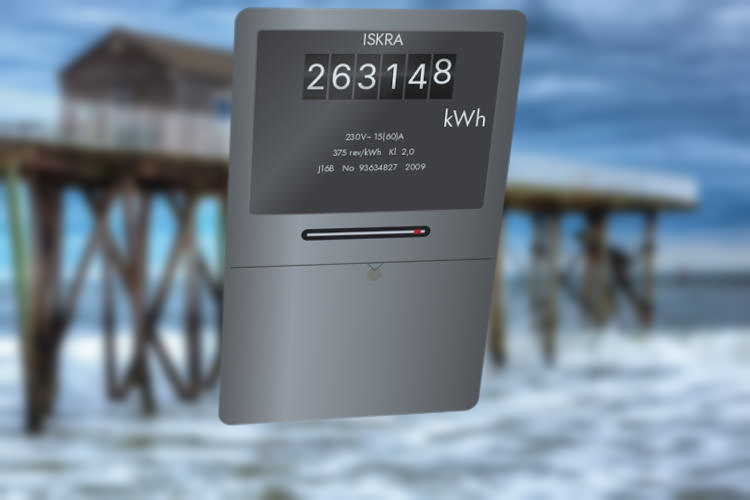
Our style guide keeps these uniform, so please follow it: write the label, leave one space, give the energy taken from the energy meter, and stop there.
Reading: 263148 kWh
